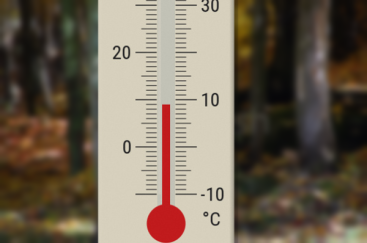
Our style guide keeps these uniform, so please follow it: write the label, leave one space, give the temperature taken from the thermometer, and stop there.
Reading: 9 °C
